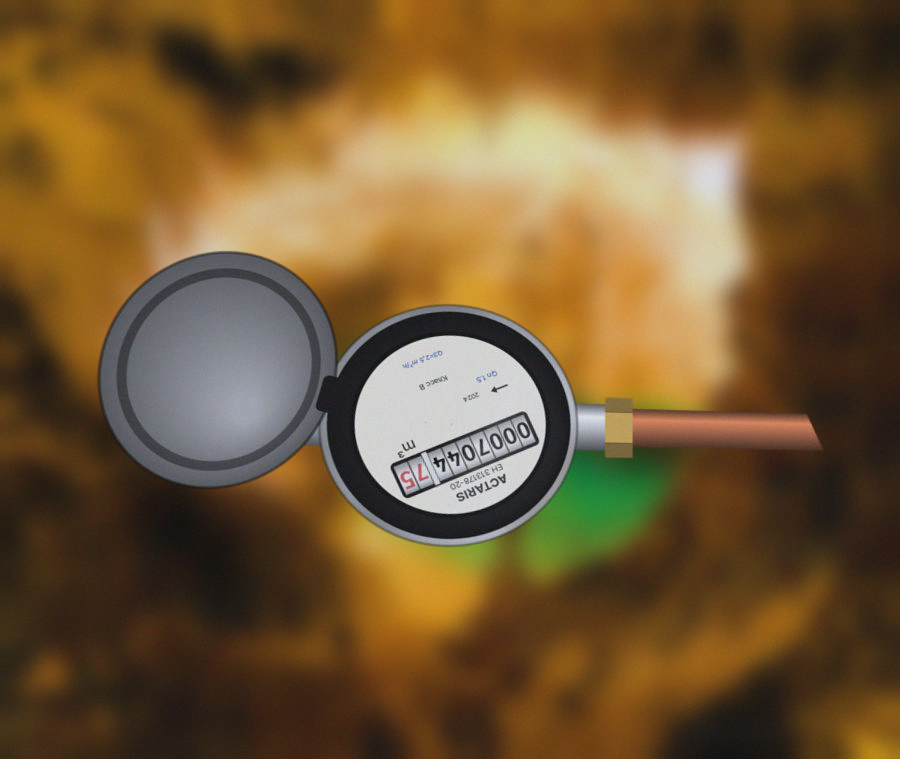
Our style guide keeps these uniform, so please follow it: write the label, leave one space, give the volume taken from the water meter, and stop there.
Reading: 7044.75 m³
